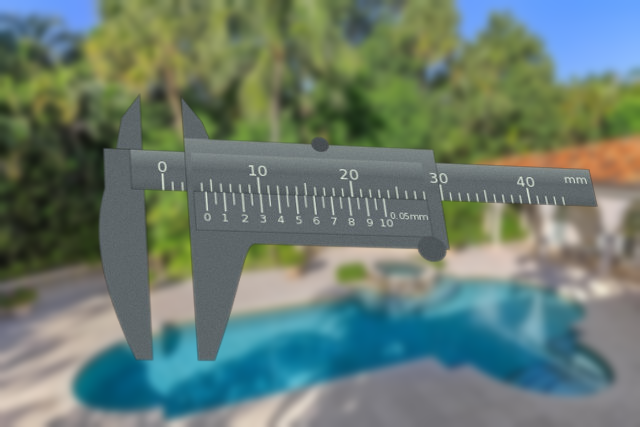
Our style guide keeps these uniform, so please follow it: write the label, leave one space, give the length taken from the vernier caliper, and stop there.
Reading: 4.4 mm
